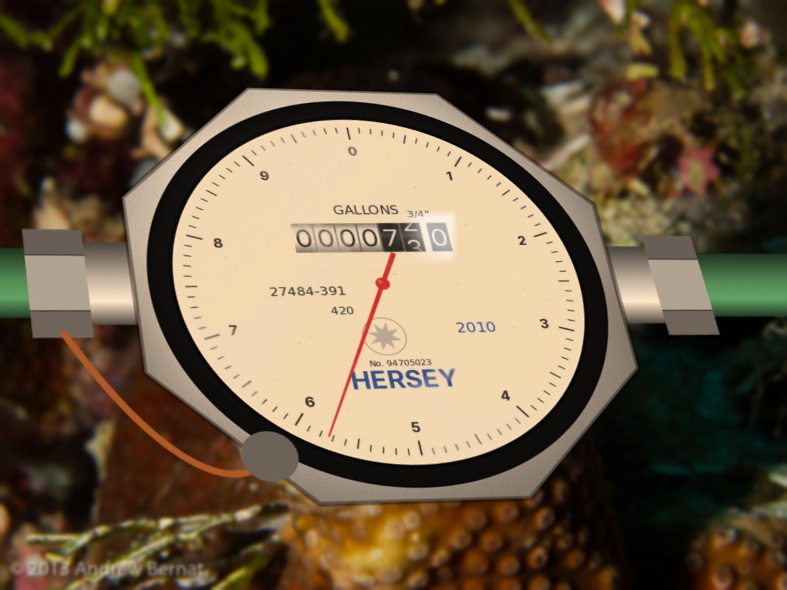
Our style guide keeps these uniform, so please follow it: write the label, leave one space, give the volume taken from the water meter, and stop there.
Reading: 725.7 gal
